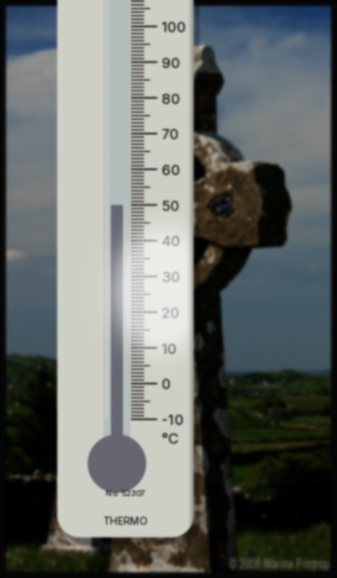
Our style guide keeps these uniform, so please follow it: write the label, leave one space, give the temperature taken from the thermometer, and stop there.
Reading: 50 °C
